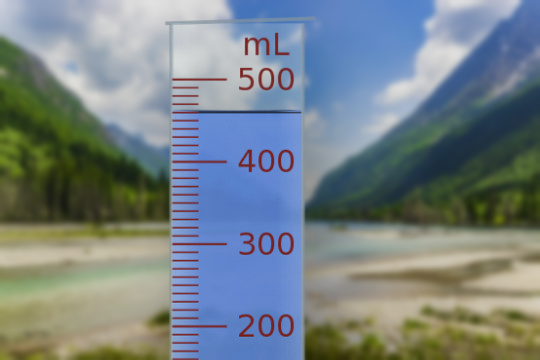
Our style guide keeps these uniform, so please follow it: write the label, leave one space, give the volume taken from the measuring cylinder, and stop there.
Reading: 460 mL
